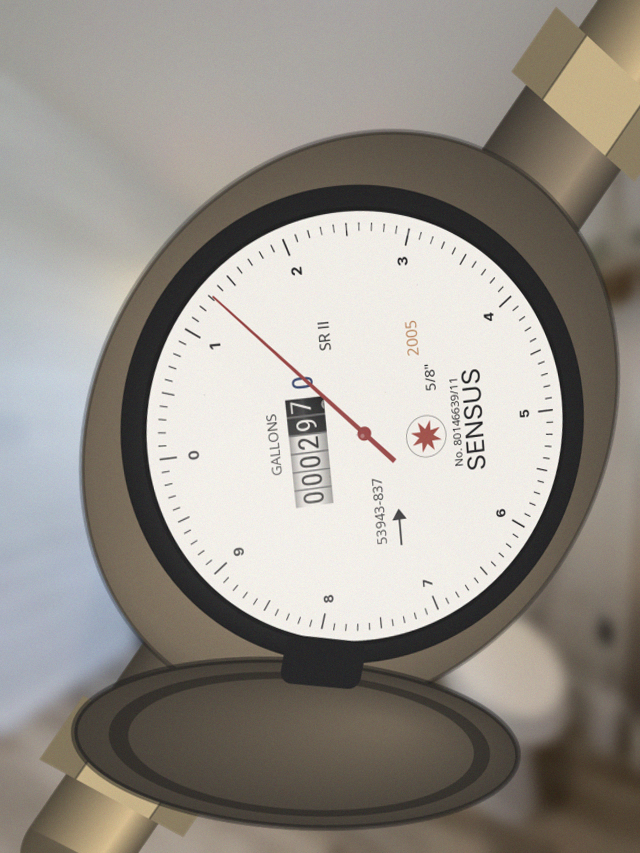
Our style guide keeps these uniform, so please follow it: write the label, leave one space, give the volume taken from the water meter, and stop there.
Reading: 2971.3 gal
